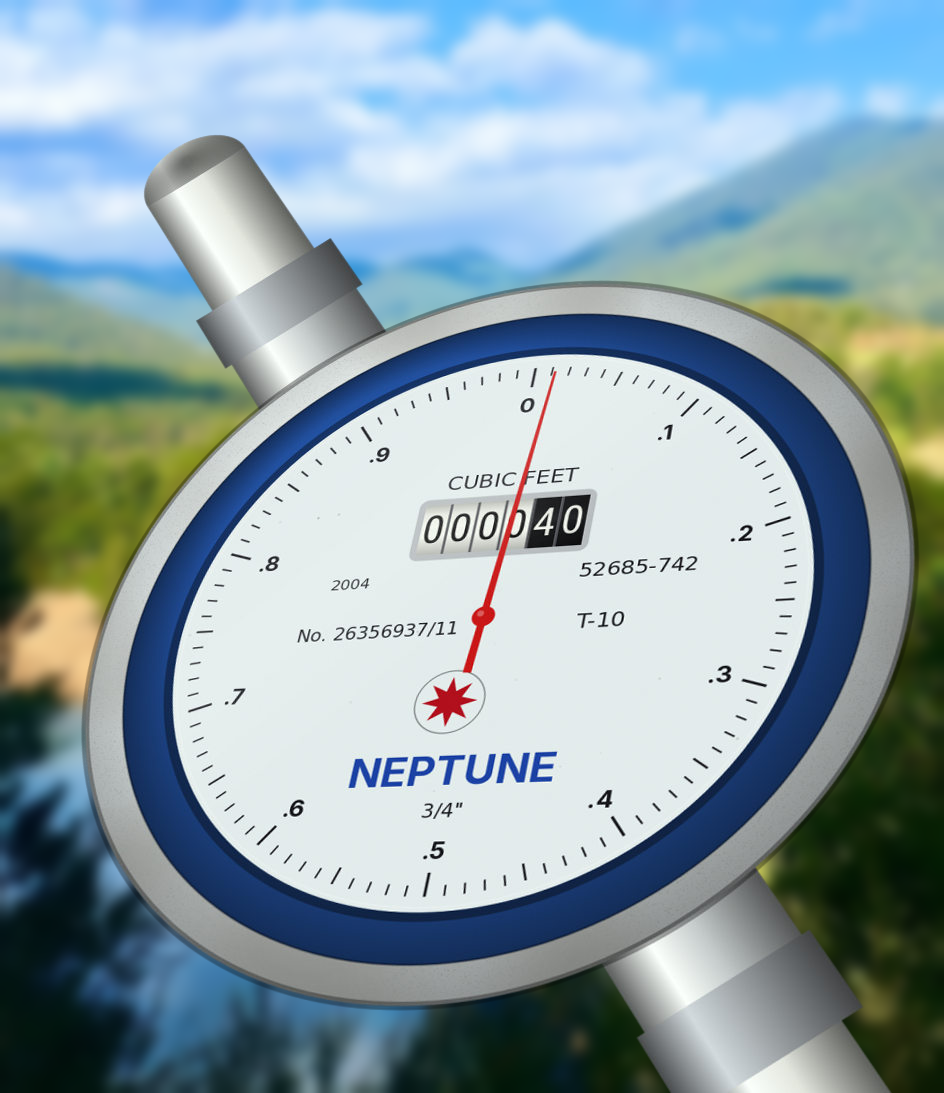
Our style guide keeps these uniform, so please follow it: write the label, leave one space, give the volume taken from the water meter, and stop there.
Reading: 40.01 ft³
